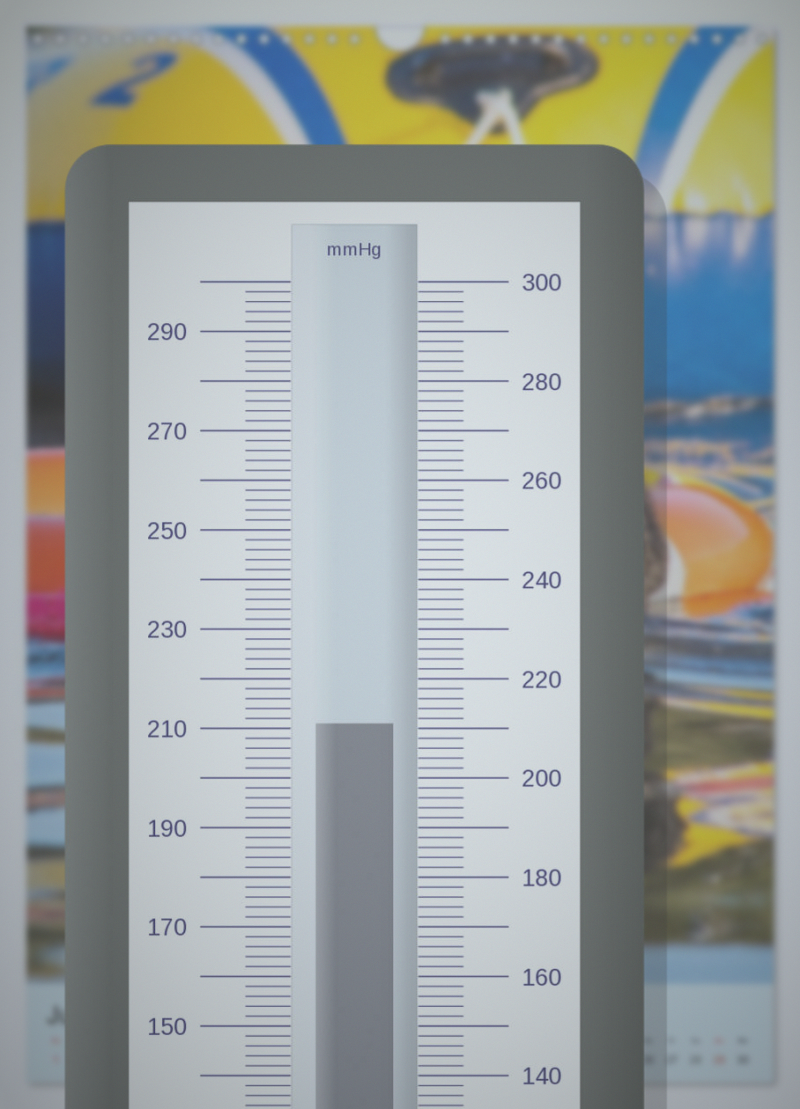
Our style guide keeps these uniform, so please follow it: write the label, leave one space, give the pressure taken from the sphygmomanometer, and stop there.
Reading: 211 mmHg
